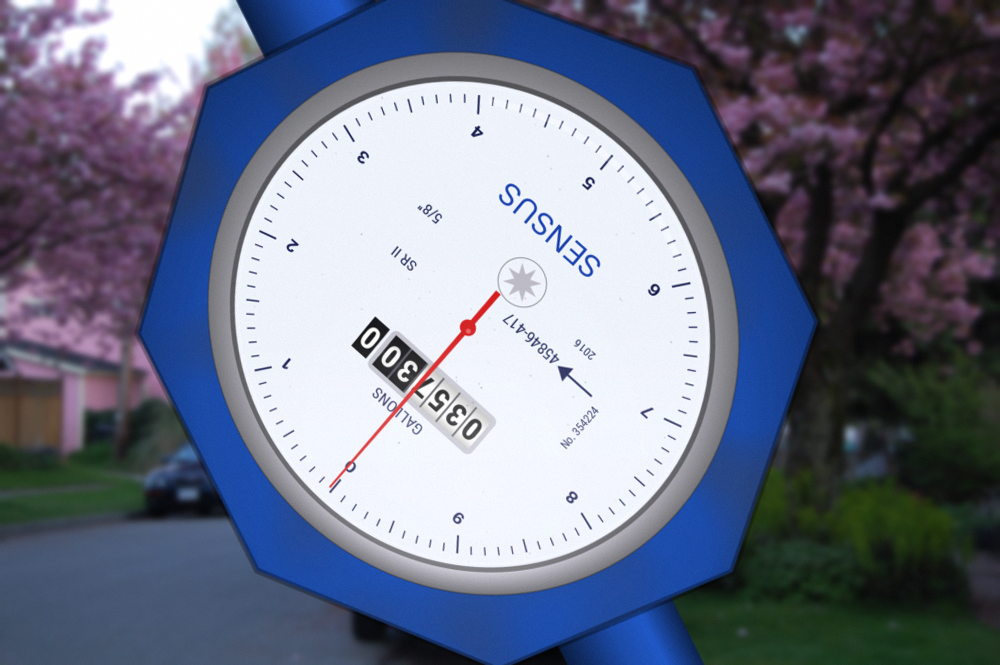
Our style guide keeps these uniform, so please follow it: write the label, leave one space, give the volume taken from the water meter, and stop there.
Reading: 357300.0 gal
